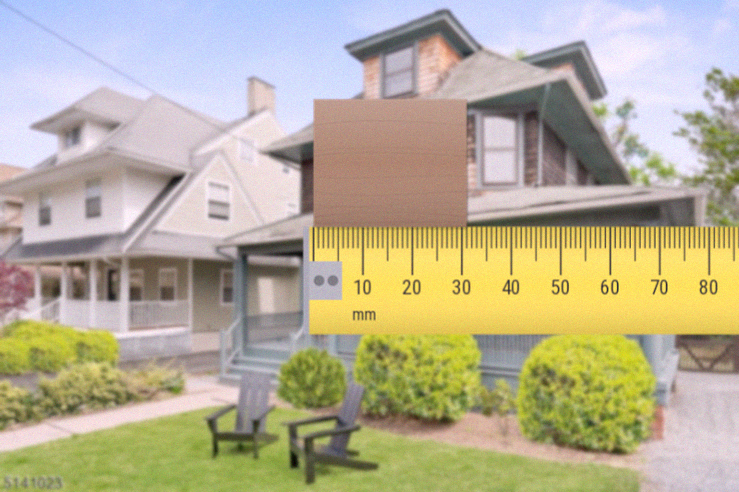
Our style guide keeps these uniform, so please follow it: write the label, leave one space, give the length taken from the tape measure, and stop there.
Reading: 31 mm
